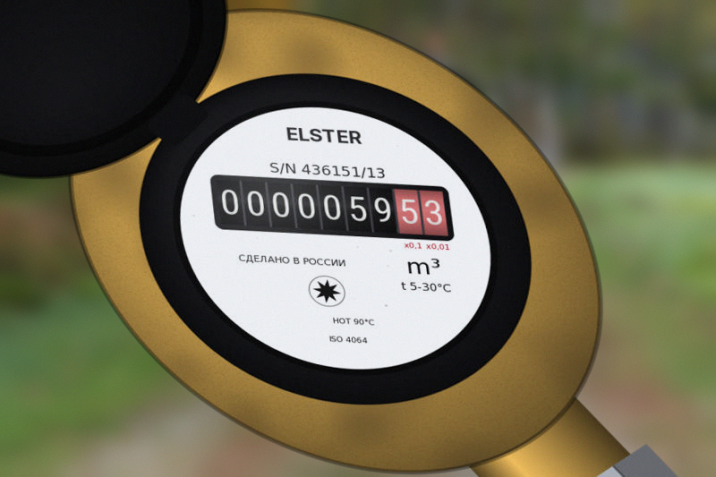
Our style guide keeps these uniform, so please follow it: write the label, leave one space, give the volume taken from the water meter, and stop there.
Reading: 59.53 m³
